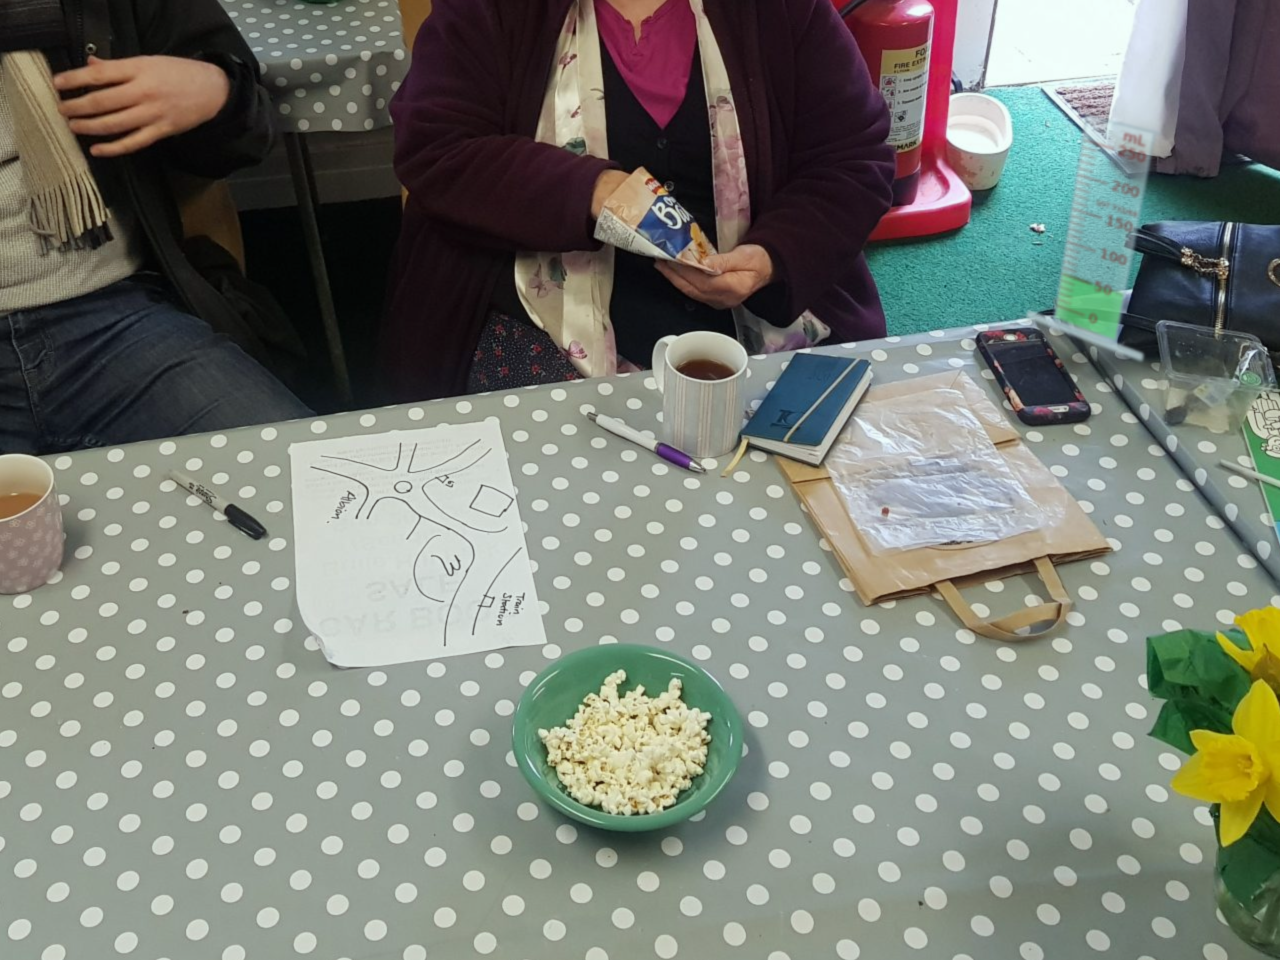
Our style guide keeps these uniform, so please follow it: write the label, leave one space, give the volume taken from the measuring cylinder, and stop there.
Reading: 50 mL
